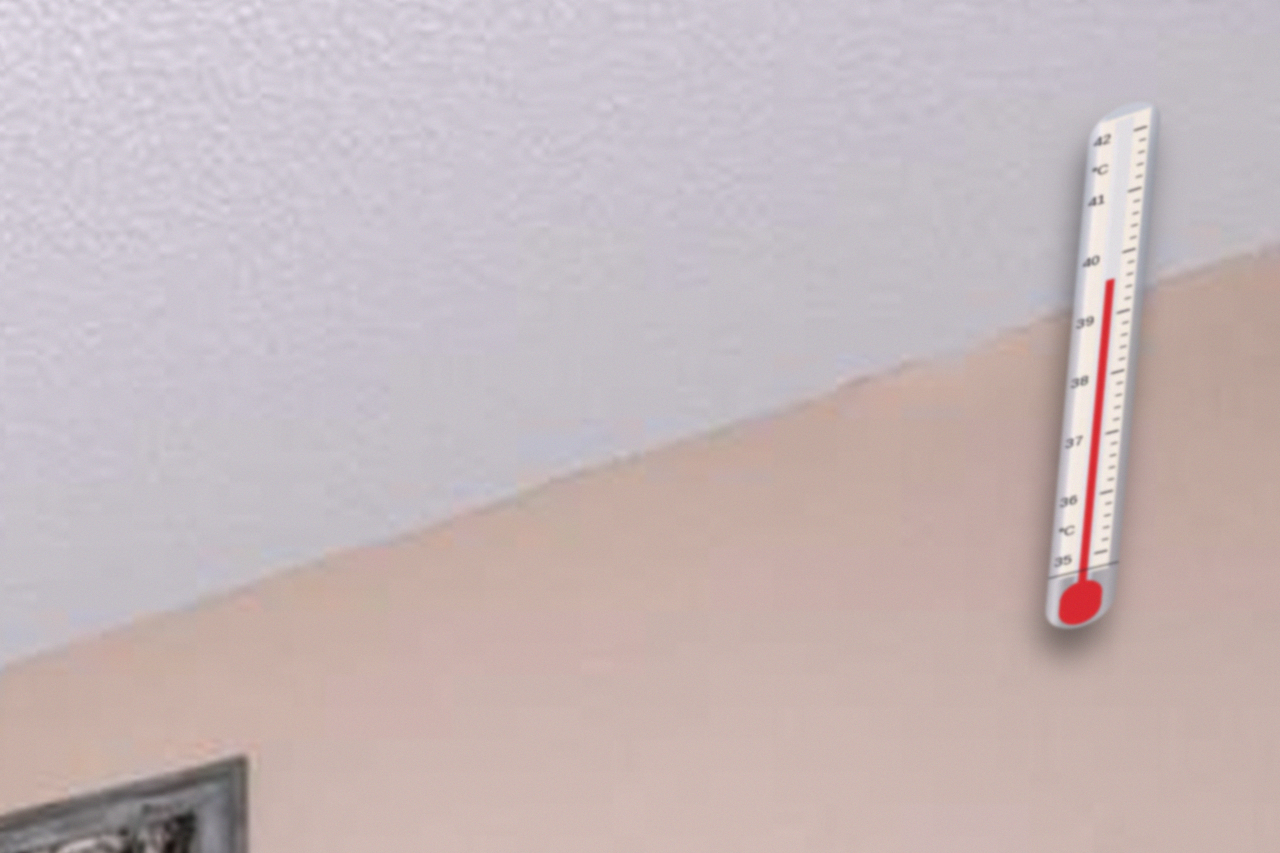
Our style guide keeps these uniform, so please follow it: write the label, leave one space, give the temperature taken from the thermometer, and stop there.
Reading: 39.6 °C
